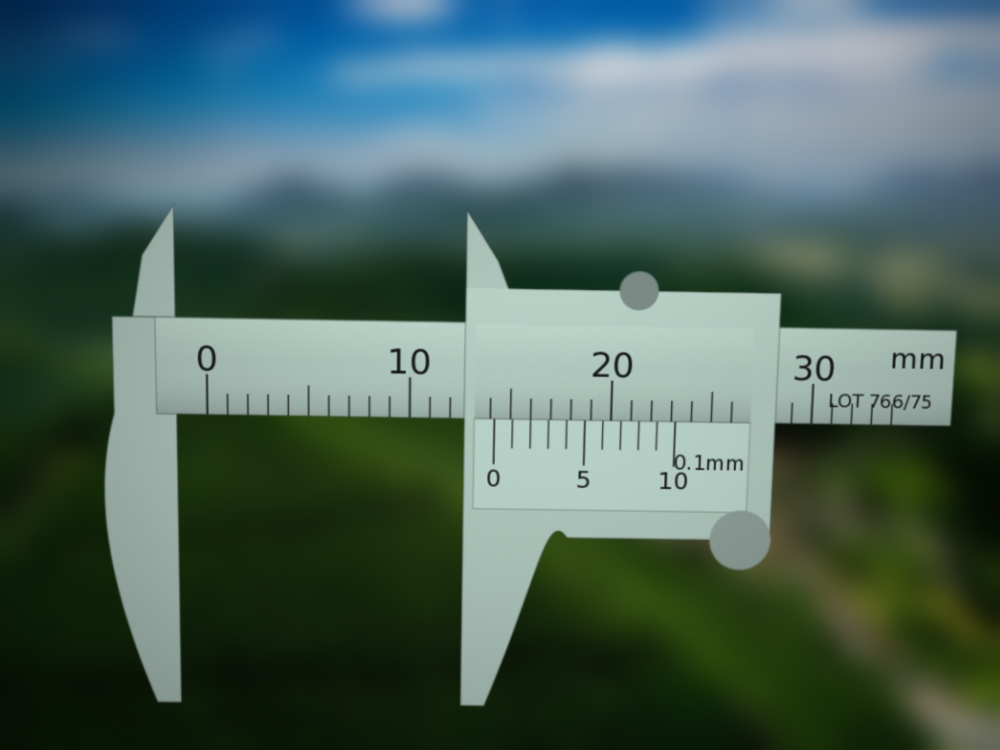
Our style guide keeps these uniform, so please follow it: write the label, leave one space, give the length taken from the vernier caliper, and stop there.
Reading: 14.2 mm
